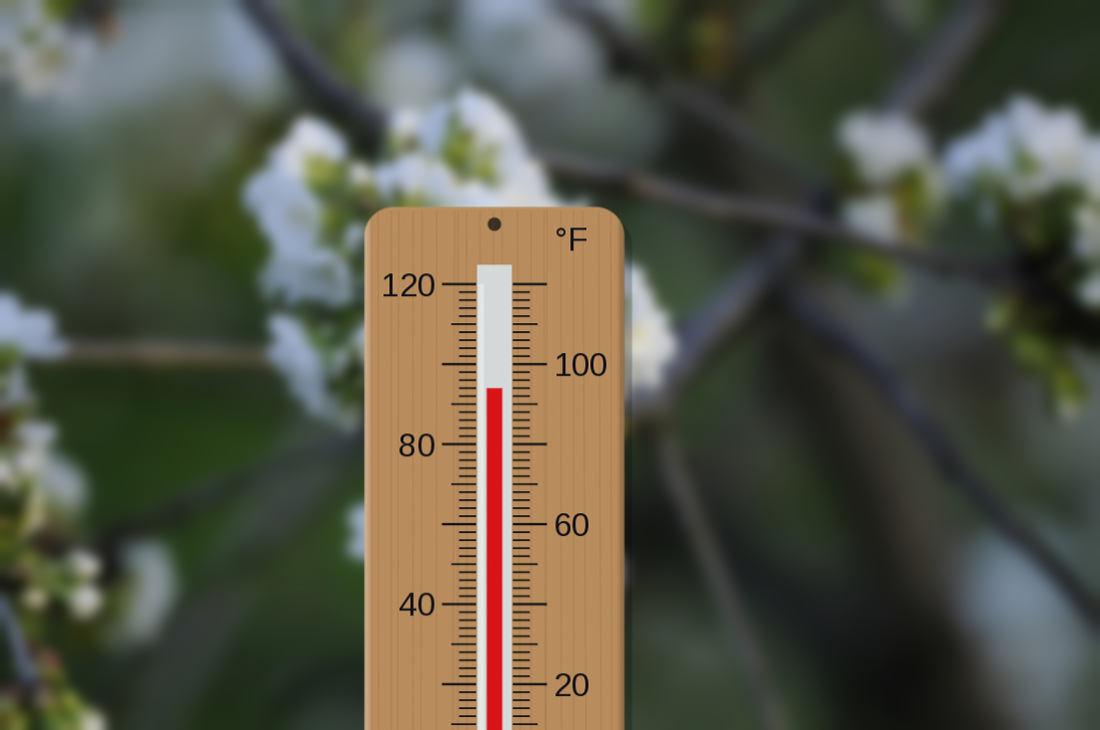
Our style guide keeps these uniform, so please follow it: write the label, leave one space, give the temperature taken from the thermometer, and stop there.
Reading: 94 °F
